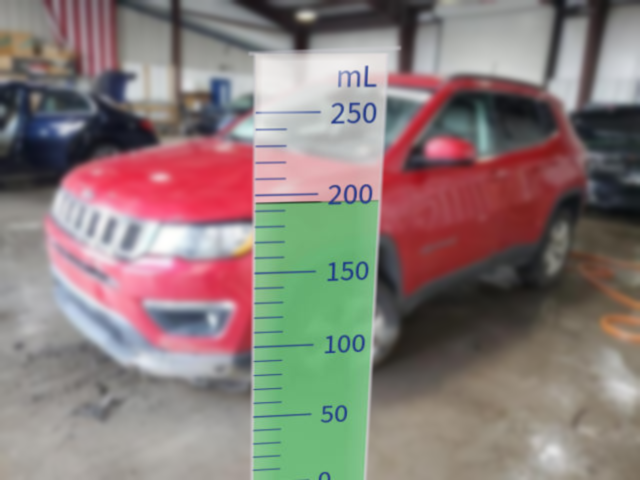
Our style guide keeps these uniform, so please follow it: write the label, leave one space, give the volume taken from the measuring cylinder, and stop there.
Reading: 195 mL
